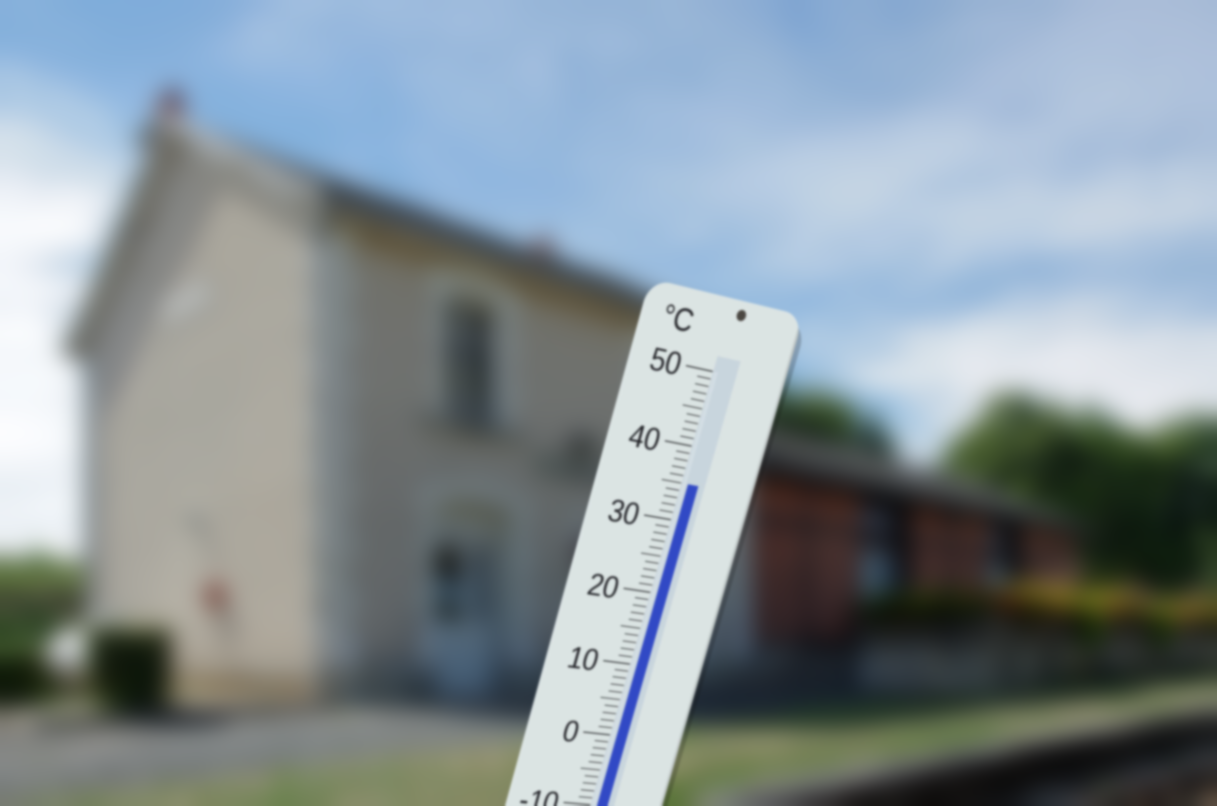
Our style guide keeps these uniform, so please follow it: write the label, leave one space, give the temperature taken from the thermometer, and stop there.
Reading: 35 °C
